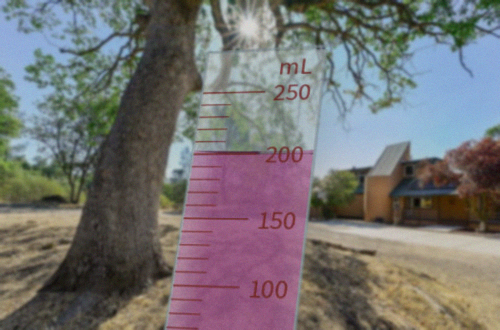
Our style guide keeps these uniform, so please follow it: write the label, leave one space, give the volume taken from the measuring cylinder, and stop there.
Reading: 200 mL
